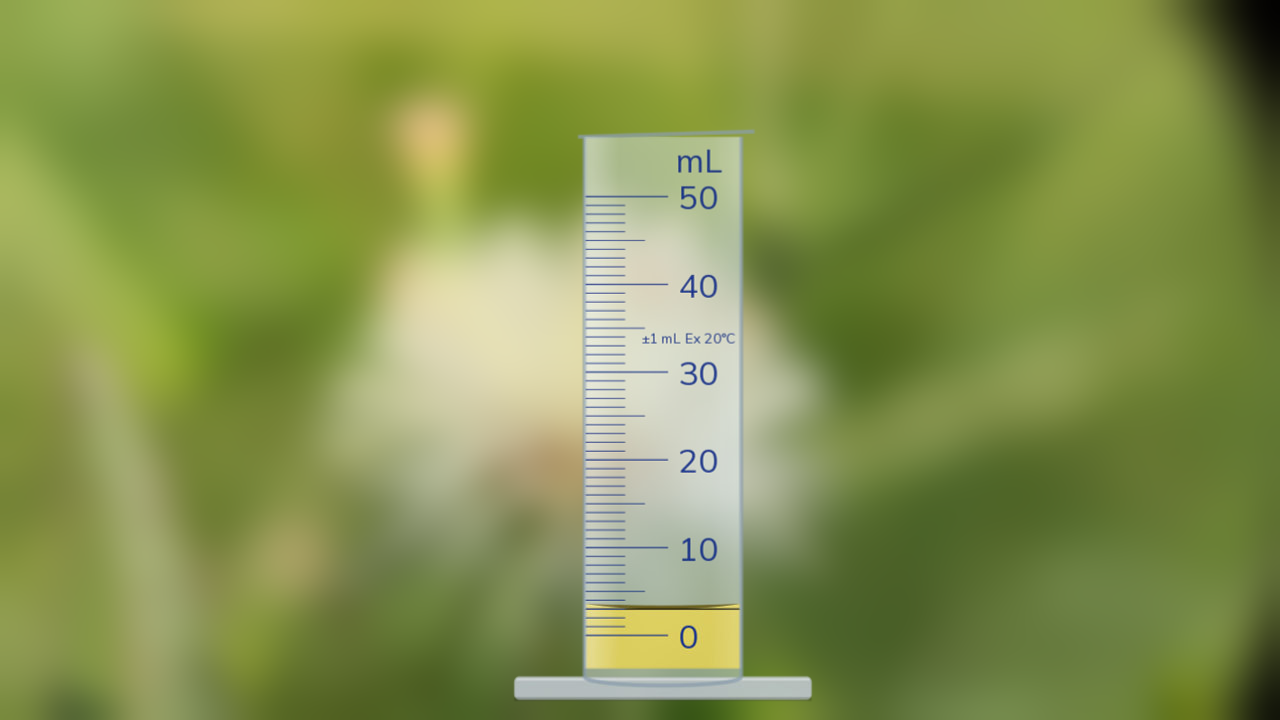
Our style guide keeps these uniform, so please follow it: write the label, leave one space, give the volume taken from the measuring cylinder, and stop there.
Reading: 3 mL
